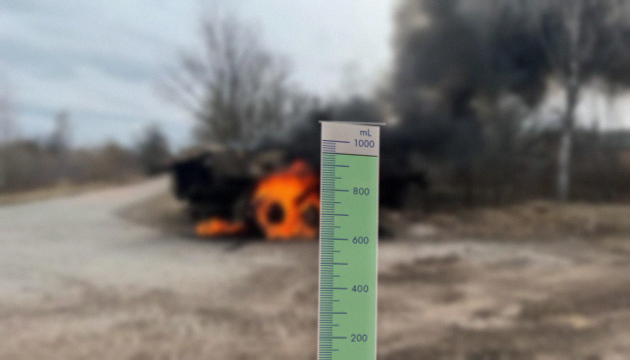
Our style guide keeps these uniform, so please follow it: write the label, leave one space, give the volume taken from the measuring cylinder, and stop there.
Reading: 950 mL
